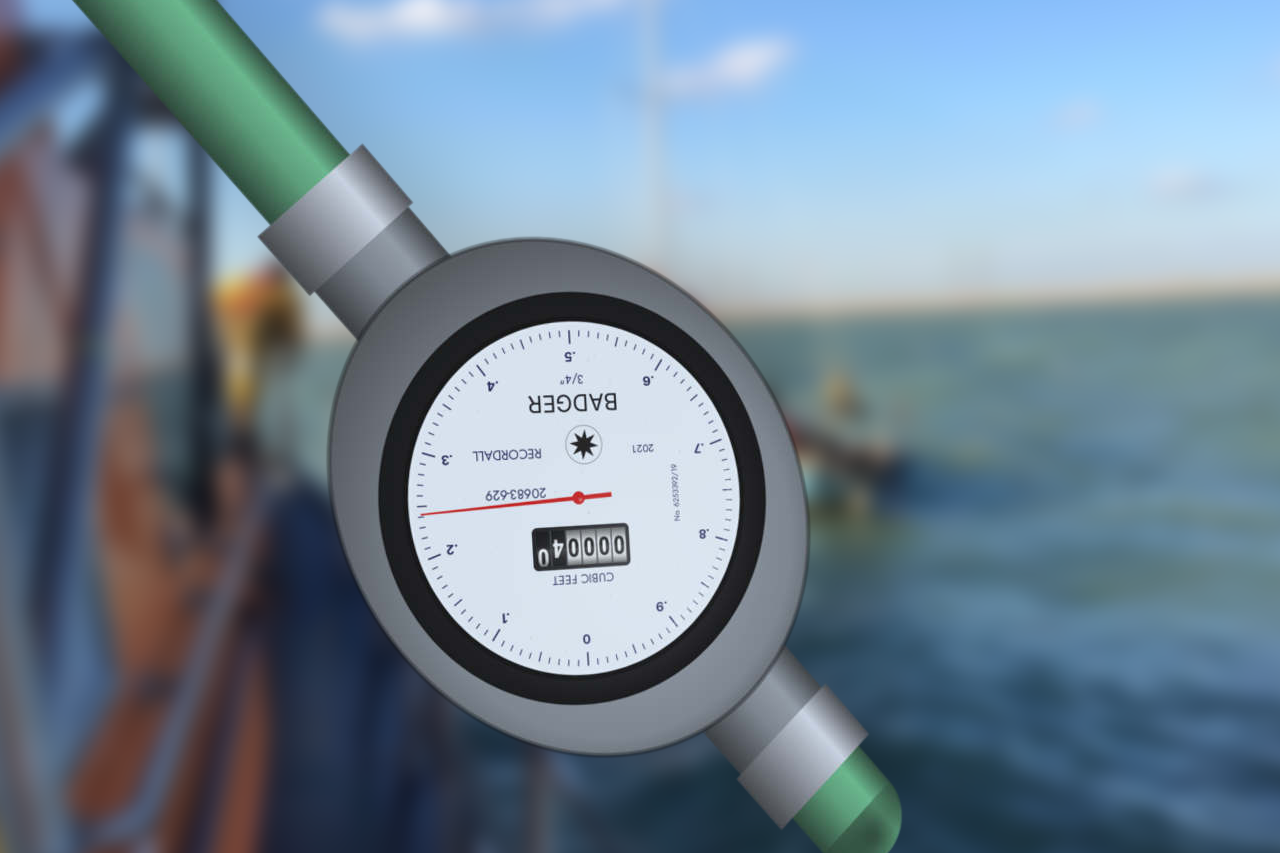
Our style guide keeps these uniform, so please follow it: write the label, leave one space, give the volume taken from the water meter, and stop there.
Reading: 40.24 ft³
